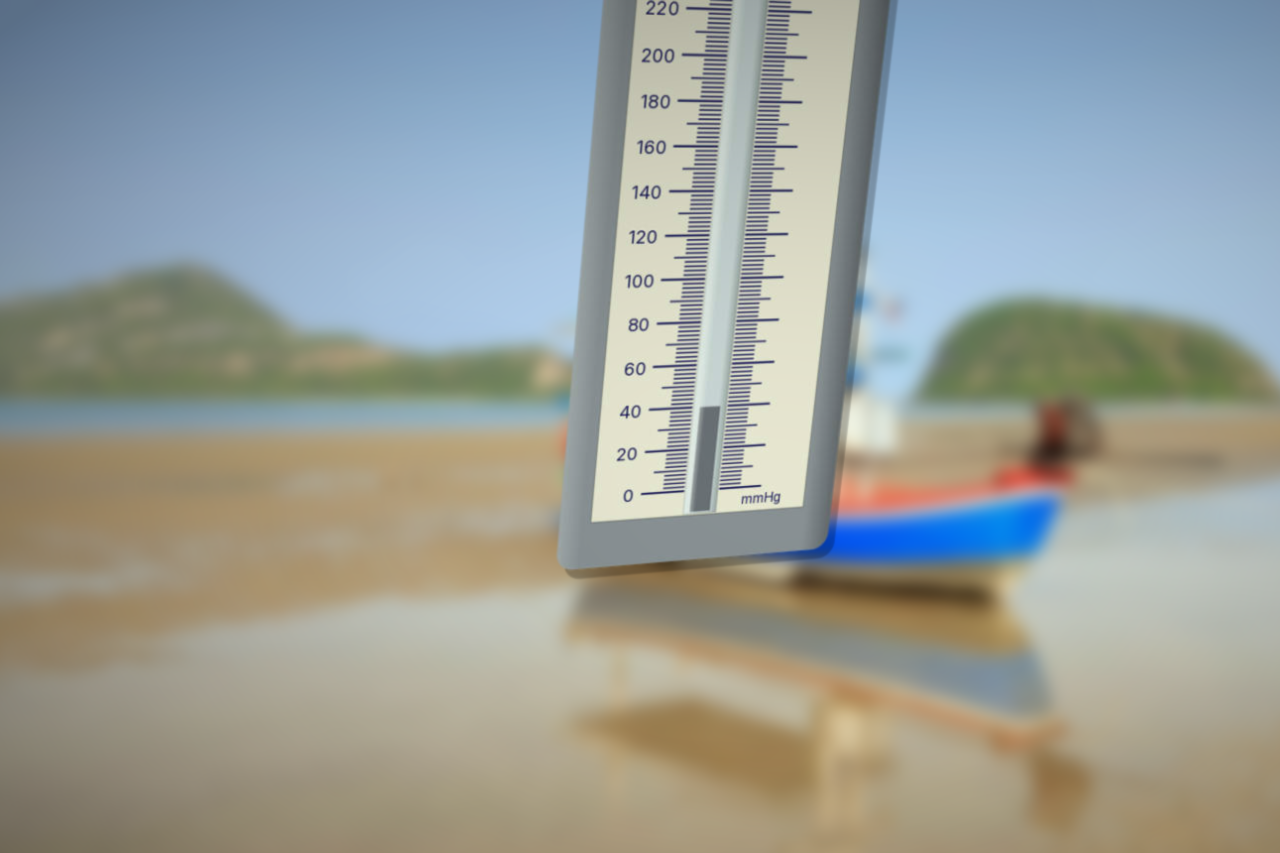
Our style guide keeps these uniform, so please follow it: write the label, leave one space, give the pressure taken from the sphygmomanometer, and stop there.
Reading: 40 mmHg
